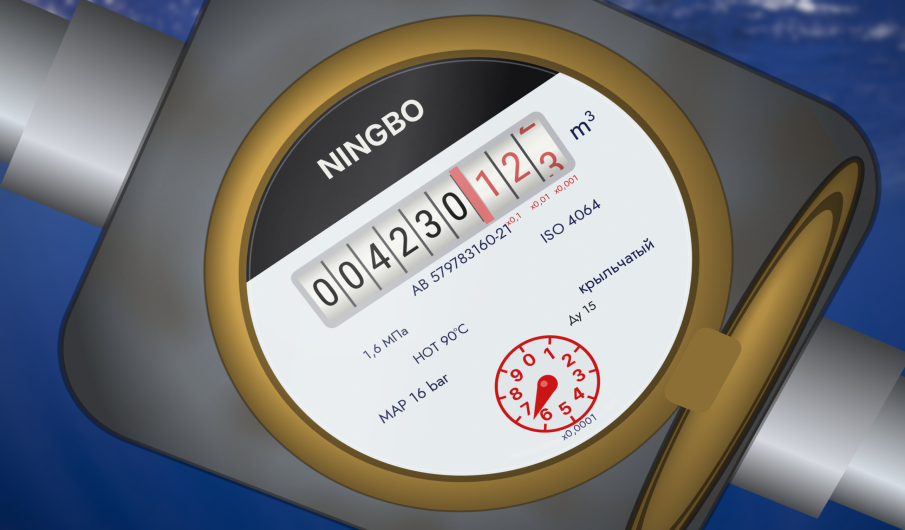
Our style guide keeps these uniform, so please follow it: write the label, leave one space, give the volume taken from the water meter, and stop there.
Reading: 4230.1226 m³
